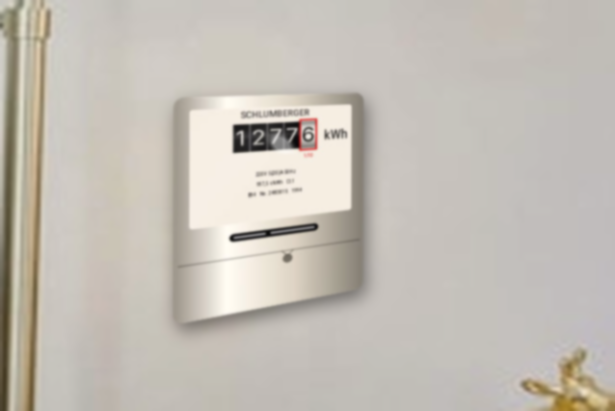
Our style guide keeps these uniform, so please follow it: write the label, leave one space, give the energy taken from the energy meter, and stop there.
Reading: 1277.6 kWh
